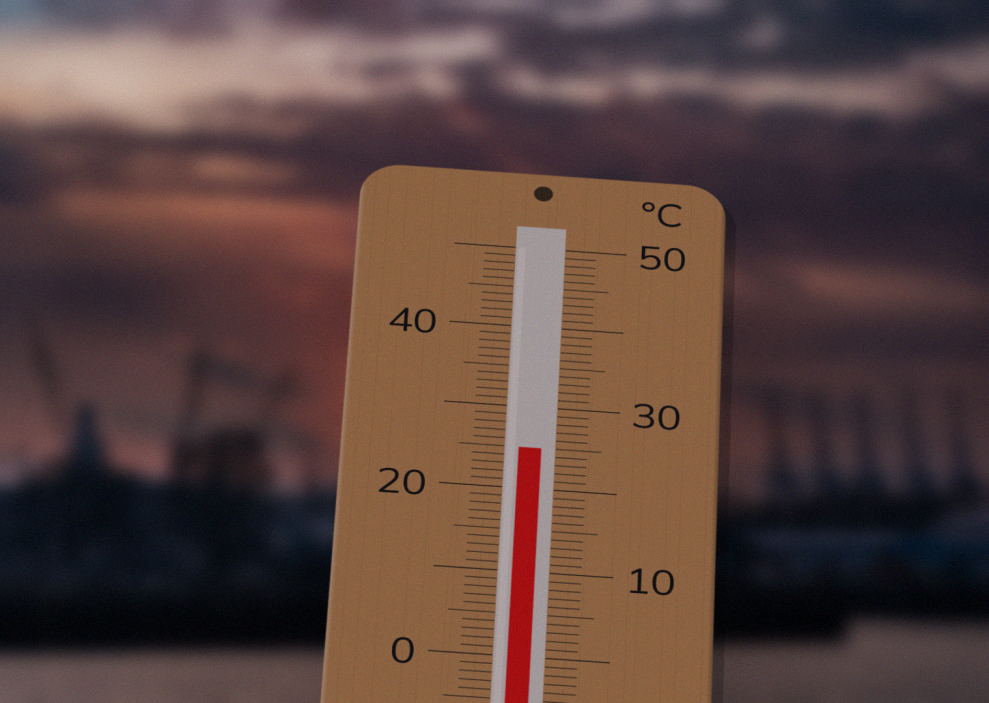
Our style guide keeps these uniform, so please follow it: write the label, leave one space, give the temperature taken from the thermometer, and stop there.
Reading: 25 °C
